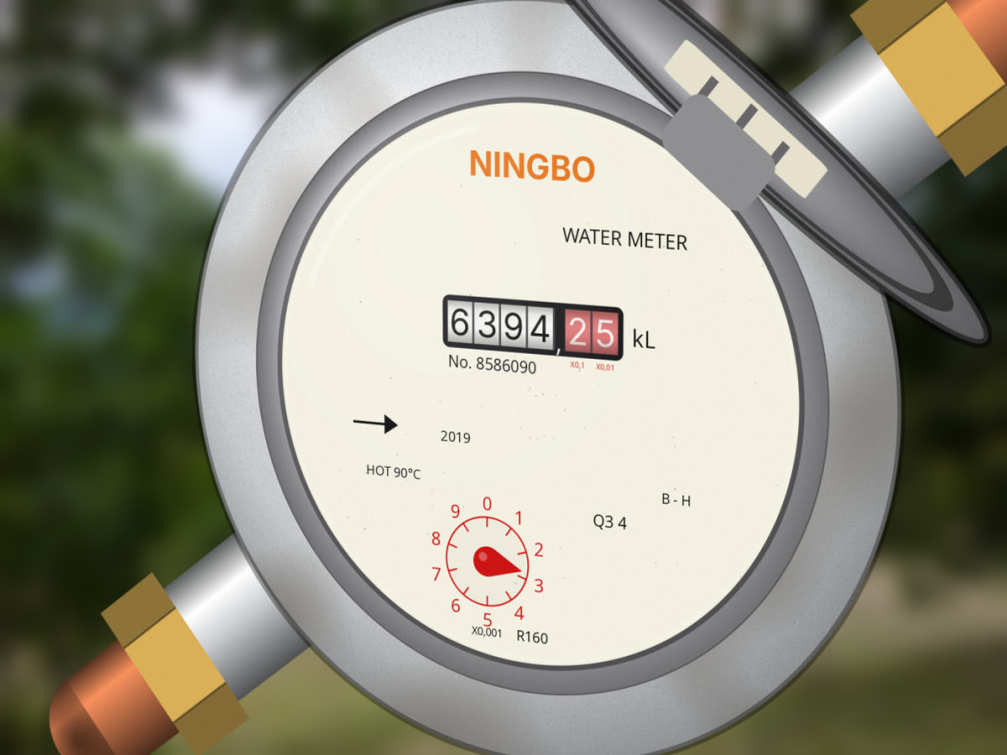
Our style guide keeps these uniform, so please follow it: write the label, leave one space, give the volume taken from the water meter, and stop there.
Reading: 6394.252 kL
